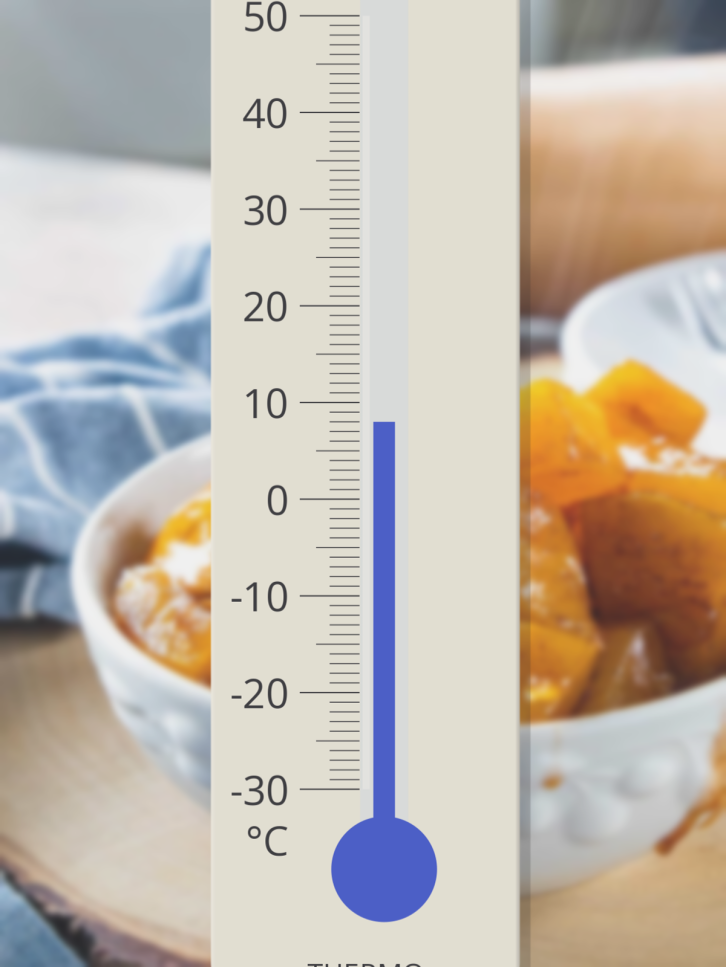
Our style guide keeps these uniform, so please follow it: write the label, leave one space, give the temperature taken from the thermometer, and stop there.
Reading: 8 °C
